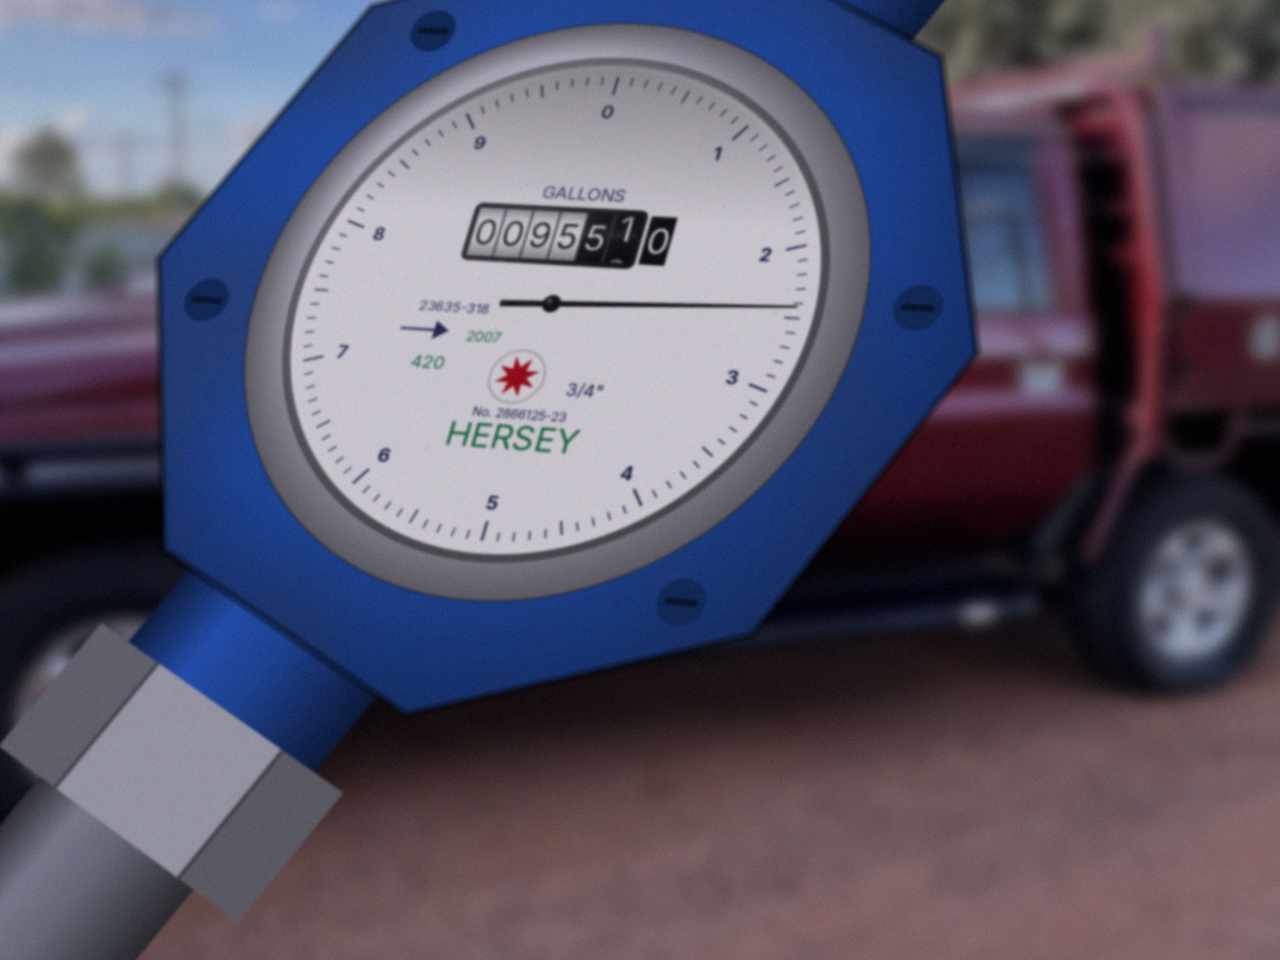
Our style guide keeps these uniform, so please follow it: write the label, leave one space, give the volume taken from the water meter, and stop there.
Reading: 95512.4 gal
